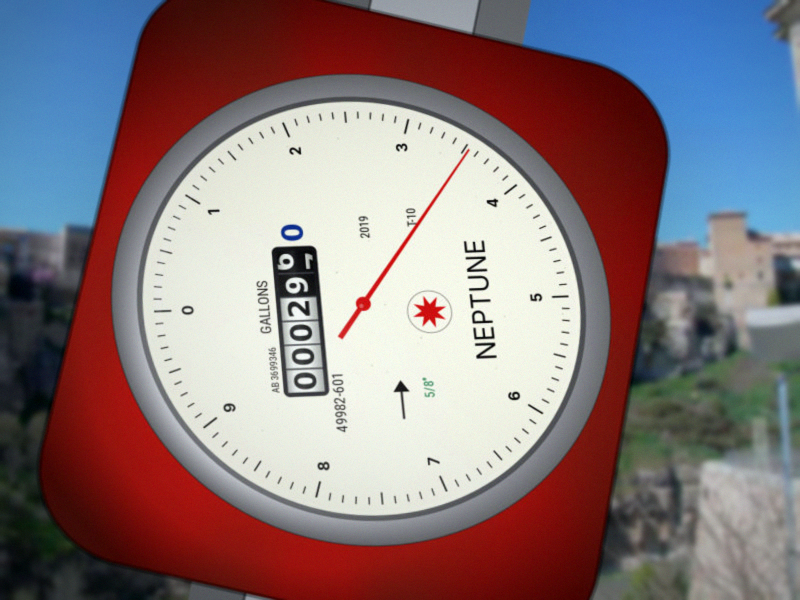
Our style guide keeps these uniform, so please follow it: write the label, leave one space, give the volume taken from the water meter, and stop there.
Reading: 2963.5 gal
